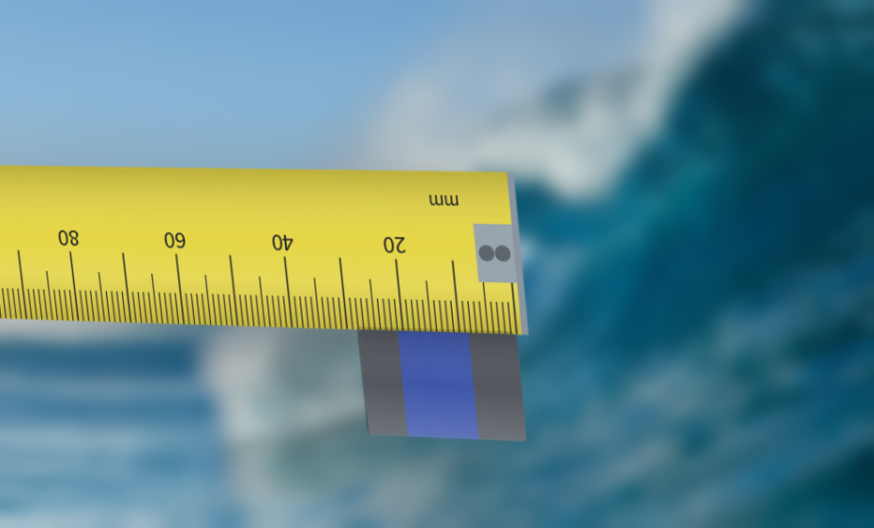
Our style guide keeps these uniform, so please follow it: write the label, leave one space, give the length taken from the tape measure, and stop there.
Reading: 28 mm
